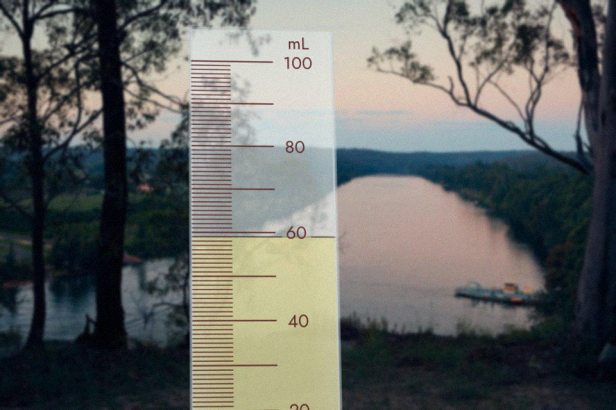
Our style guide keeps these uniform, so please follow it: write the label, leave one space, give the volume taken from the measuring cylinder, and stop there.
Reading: 59 mL
